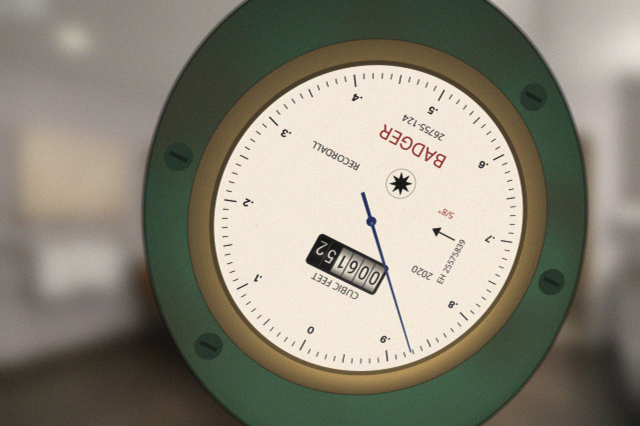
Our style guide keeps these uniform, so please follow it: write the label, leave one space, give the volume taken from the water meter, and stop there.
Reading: 6151.87 ft³
